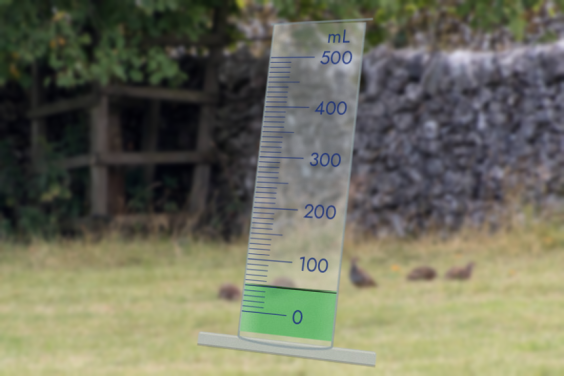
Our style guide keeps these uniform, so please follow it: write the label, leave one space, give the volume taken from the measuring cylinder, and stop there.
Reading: 50 mL
